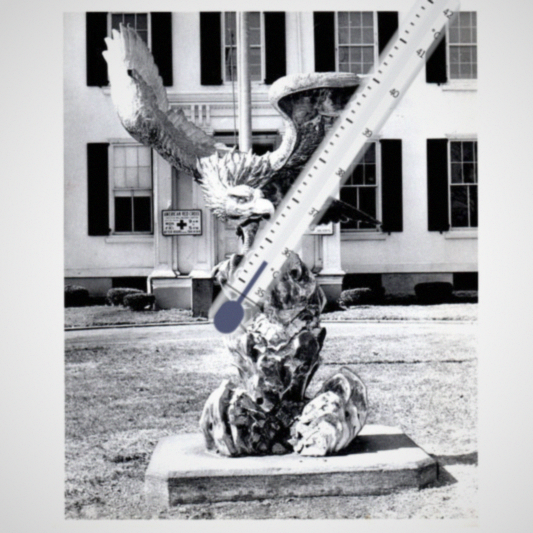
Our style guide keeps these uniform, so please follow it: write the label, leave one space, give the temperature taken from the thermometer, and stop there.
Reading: 35.6 °C
